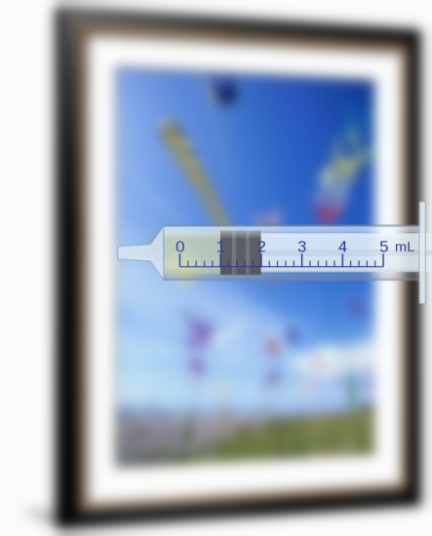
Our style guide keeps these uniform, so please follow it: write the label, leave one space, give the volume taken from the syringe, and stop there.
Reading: 1 mL
